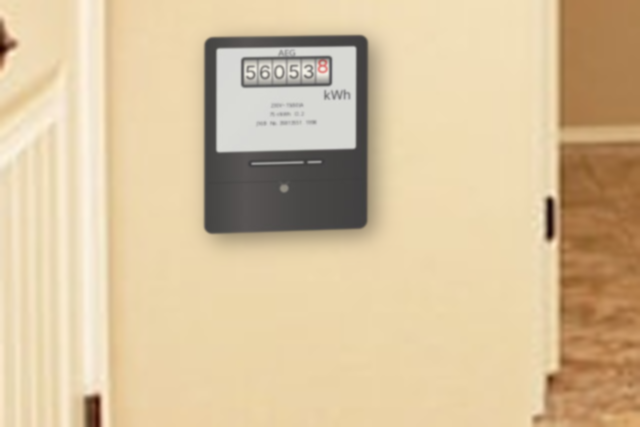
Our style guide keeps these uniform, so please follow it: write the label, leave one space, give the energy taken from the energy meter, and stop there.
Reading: 56053.8 kWh
